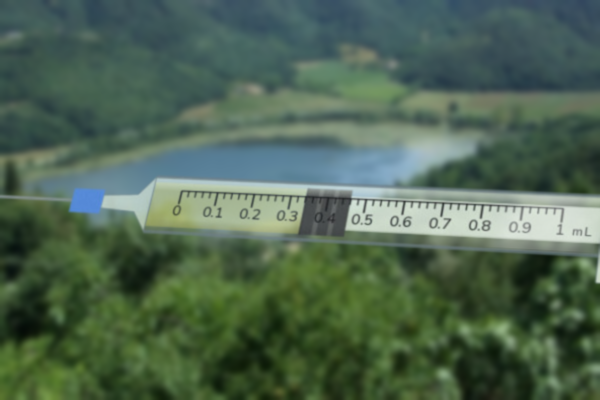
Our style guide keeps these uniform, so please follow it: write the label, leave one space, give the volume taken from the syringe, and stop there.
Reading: 0.34 mL
